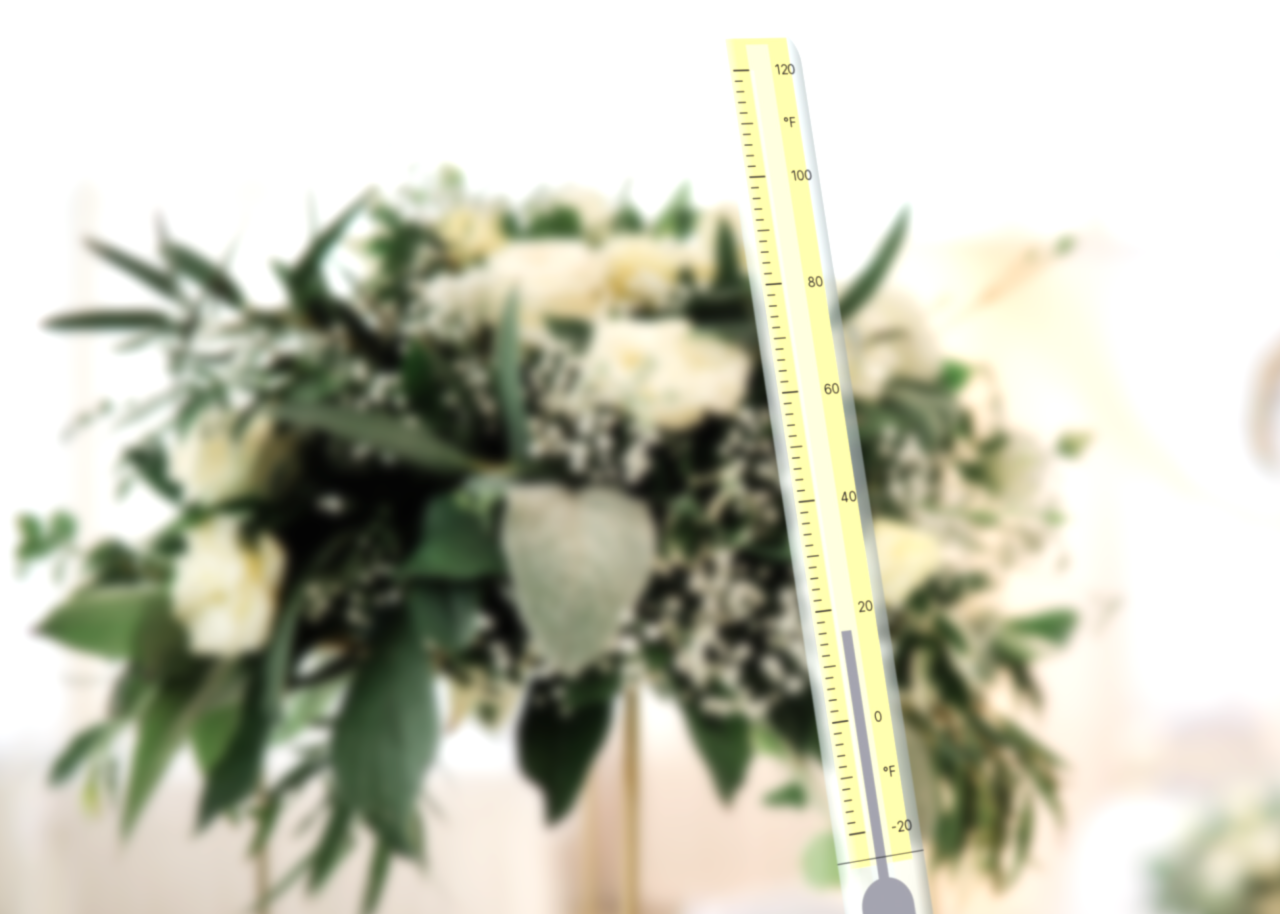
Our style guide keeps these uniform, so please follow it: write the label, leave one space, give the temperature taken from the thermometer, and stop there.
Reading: 16 °F
